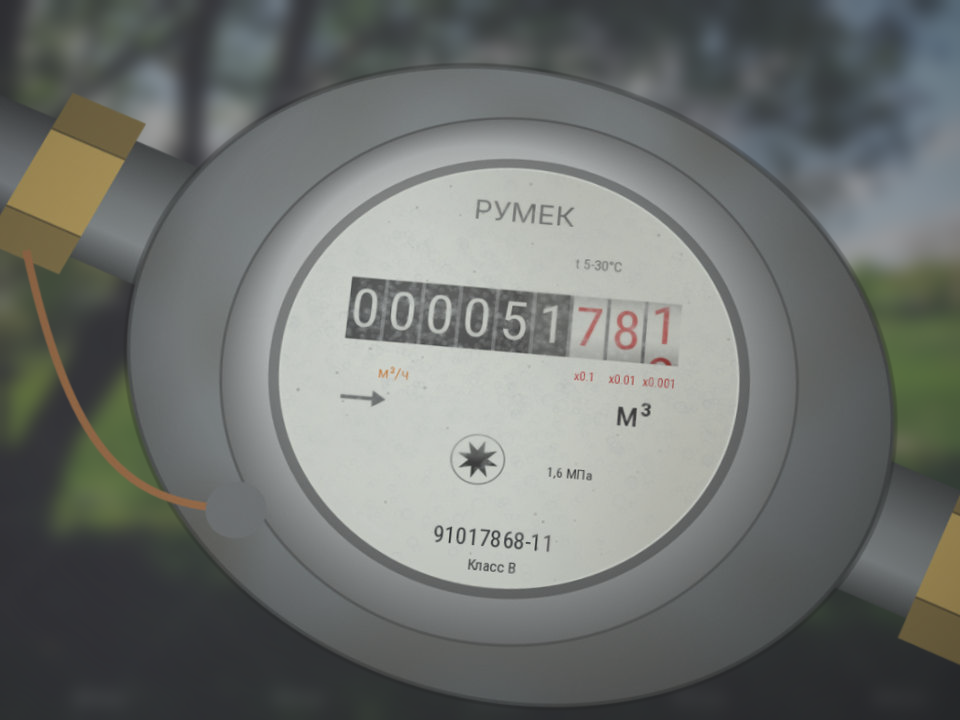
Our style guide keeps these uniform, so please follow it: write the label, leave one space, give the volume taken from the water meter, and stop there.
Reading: 51.781 m³
